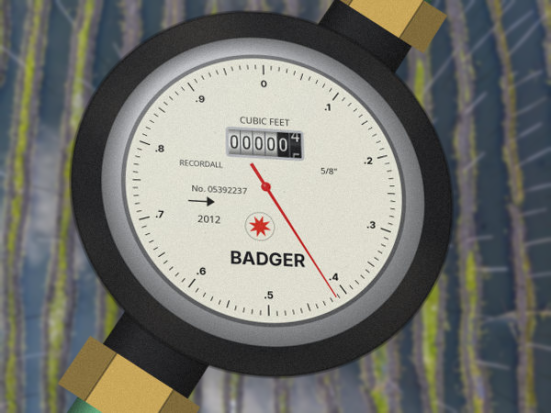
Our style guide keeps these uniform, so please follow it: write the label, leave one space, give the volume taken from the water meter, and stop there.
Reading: 4.41 ft³
